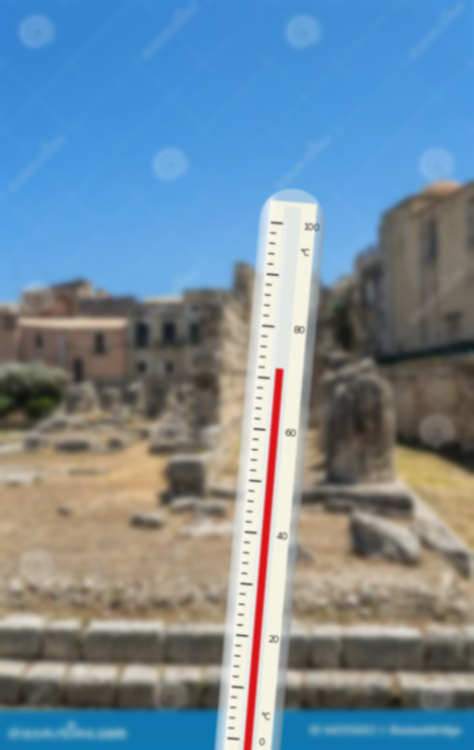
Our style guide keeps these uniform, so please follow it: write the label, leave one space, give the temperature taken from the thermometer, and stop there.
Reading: 72 °C
